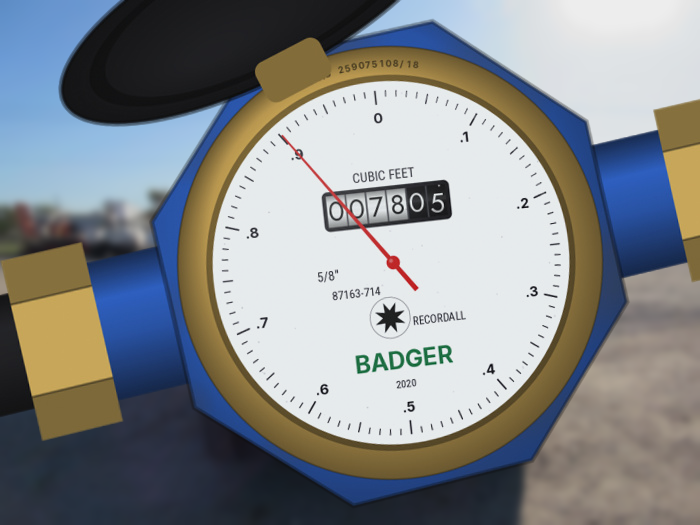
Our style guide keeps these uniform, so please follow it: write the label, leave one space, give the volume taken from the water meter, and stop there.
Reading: 7804.90 ft³
